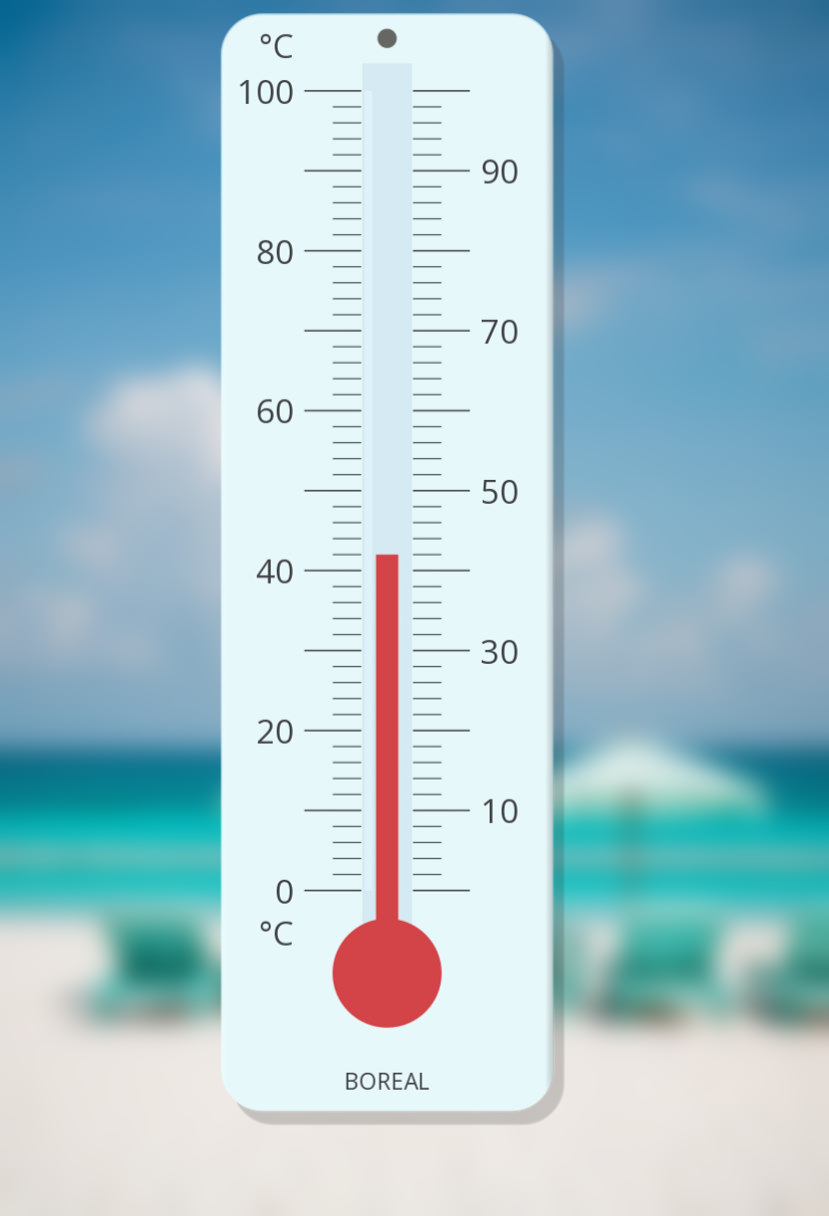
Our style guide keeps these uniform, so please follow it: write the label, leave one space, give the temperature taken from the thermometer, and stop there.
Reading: 42 °C
